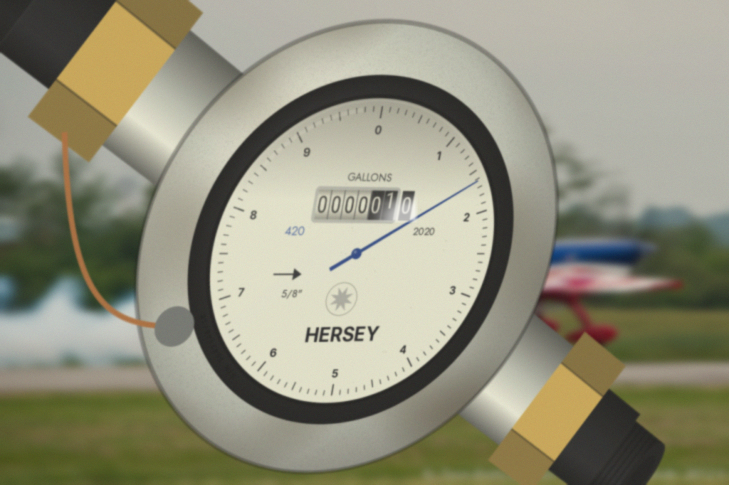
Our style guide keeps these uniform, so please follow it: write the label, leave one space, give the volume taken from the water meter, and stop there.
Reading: 11.6 gal
